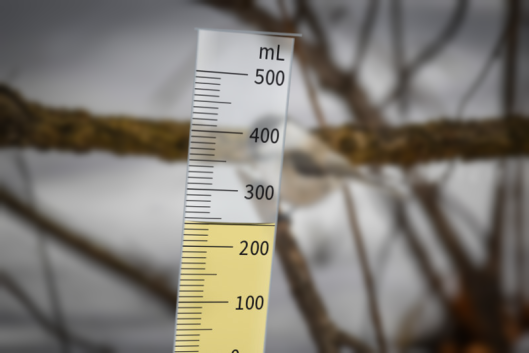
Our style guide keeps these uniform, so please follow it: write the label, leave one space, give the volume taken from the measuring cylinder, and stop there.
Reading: 240 mL
